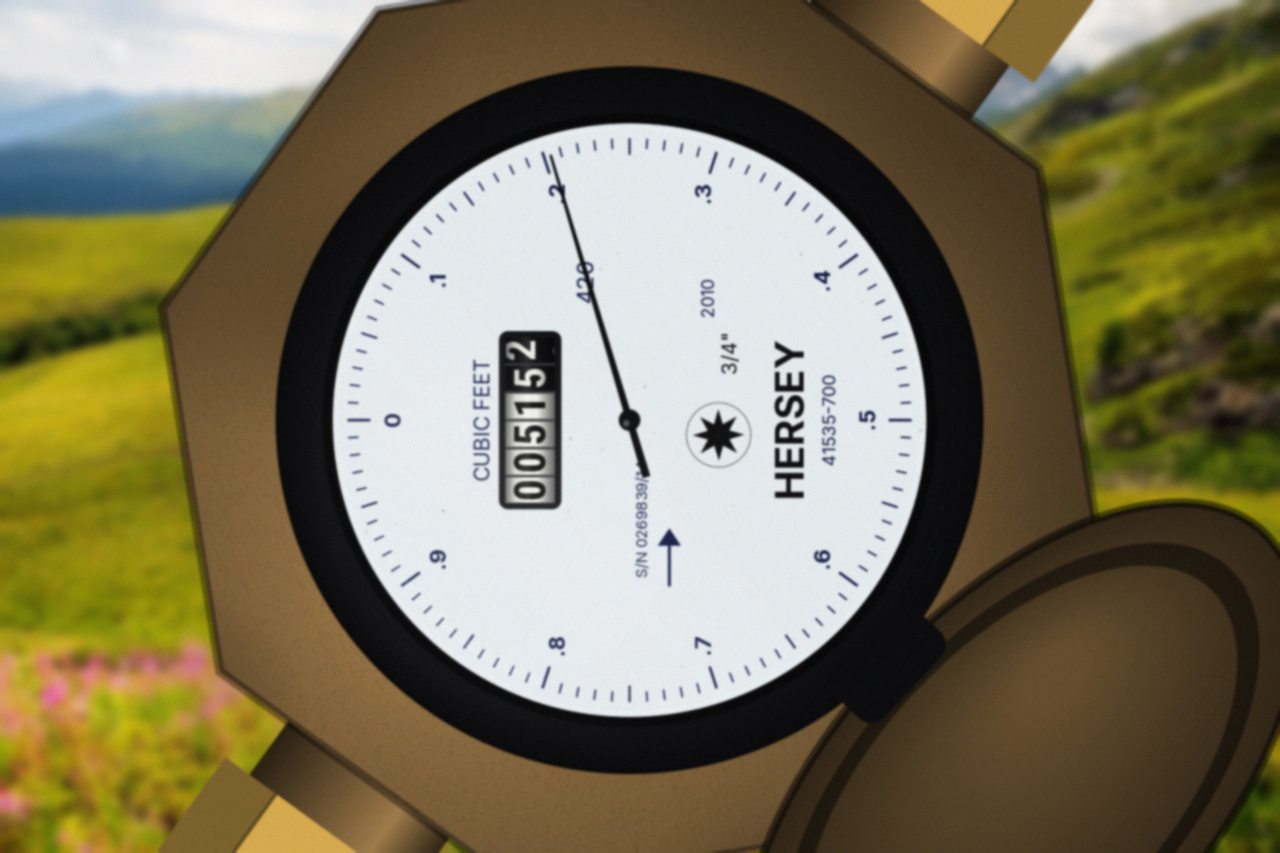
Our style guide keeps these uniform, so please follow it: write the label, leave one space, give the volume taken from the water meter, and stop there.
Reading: 5152.20 ft³
